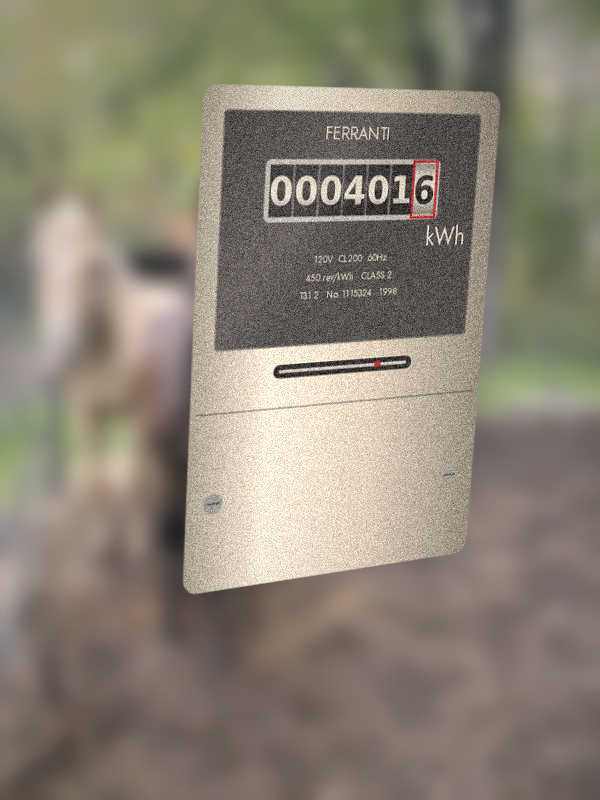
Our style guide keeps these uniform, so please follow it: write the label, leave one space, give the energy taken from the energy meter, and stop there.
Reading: 401.6 kWh
